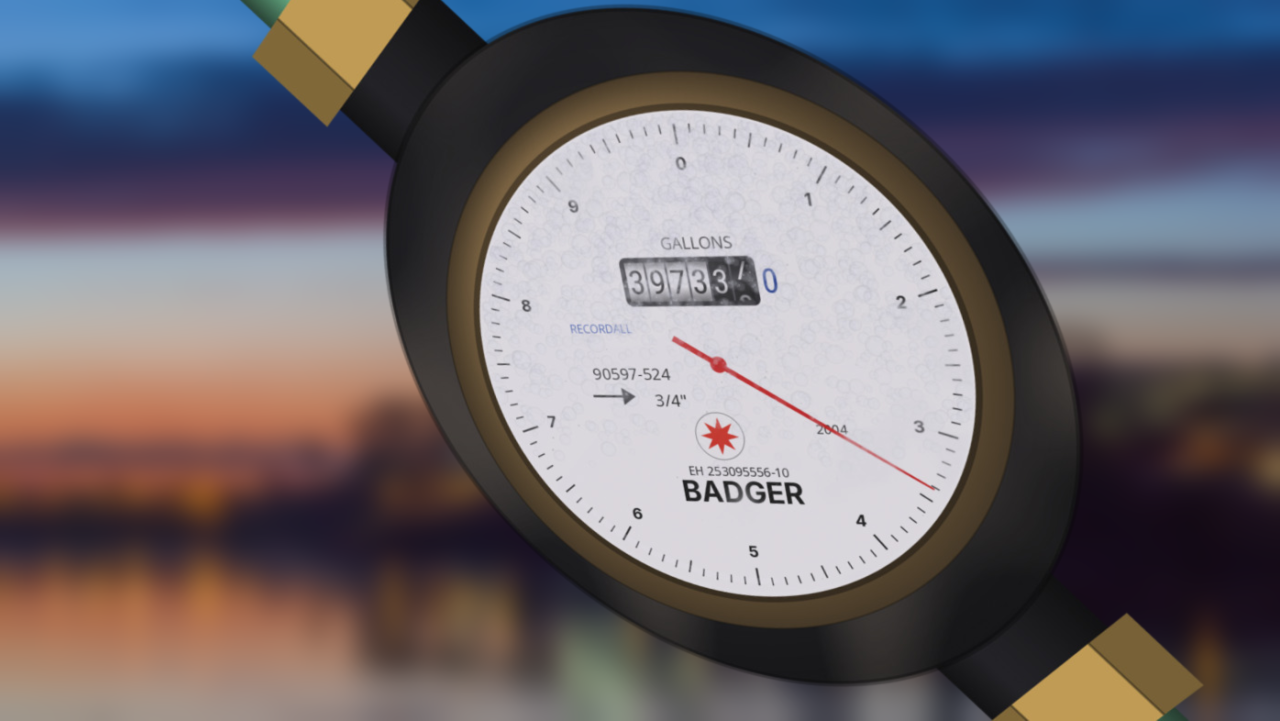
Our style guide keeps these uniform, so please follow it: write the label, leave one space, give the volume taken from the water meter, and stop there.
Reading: 3973373.4 gal
